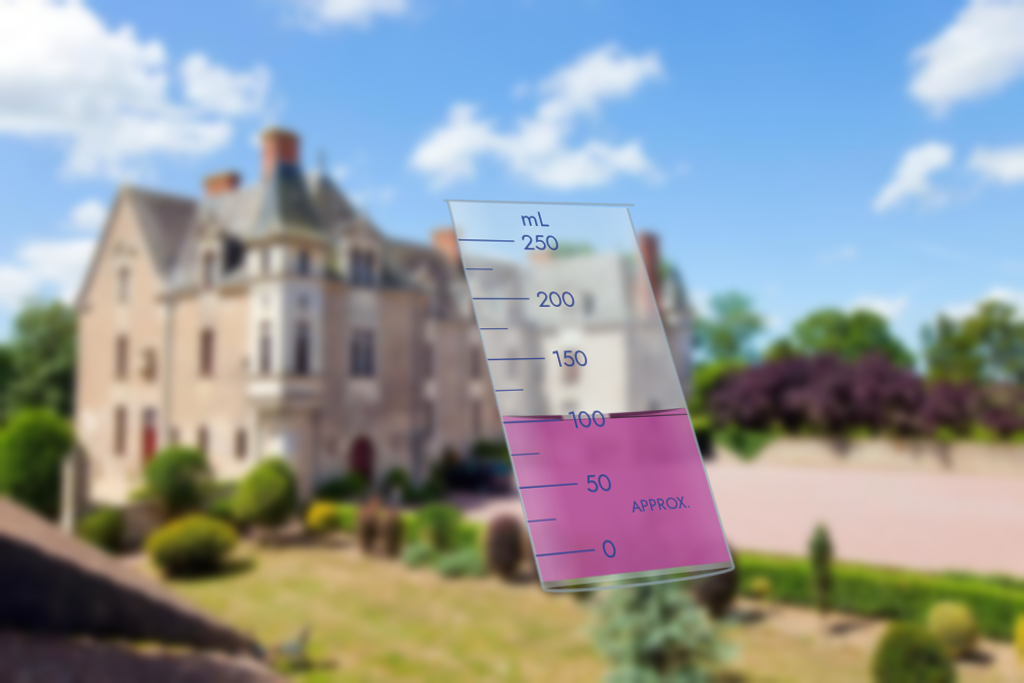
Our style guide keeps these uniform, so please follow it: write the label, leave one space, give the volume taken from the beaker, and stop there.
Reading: 100 mL
